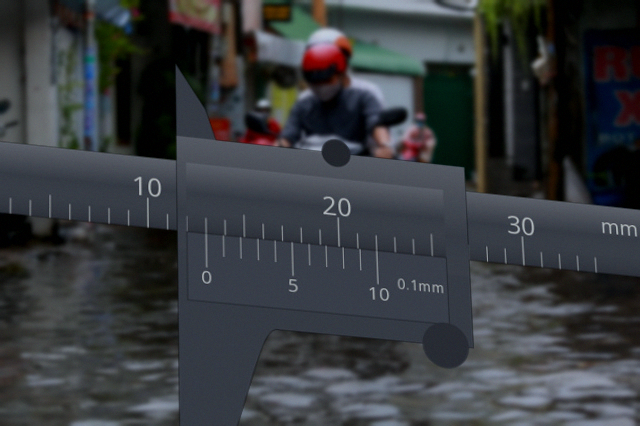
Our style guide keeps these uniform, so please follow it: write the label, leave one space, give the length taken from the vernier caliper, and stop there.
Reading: 13.0 mm
